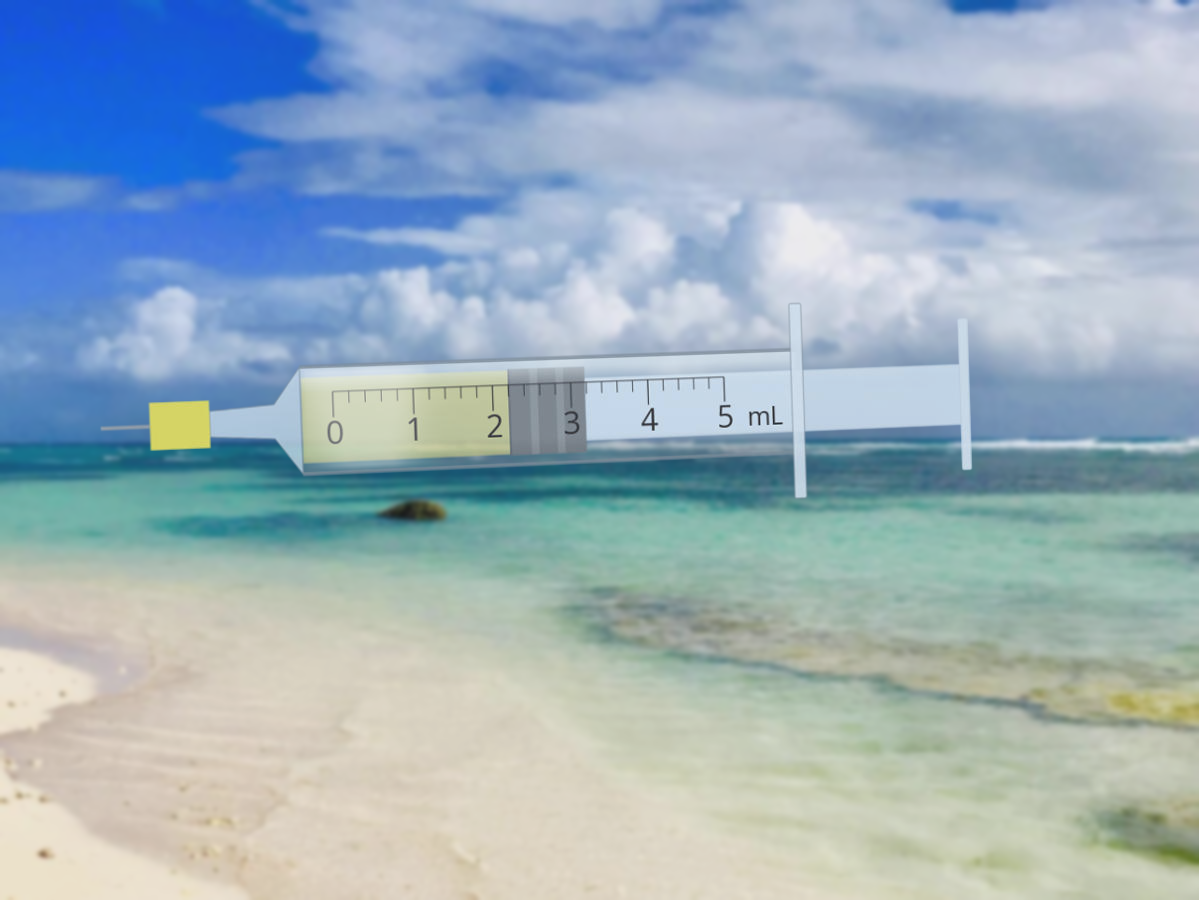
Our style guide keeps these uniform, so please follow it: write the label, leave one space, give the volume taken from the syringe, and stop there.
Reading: 2.2 mL
